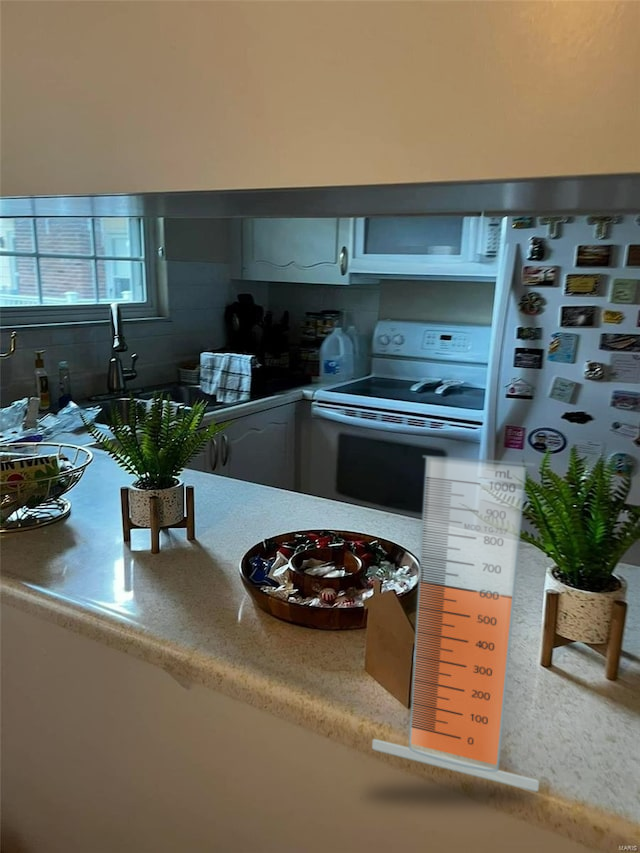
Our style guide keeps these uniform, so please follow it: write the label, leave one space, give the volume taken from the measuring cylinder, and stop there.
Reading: 600 mL
